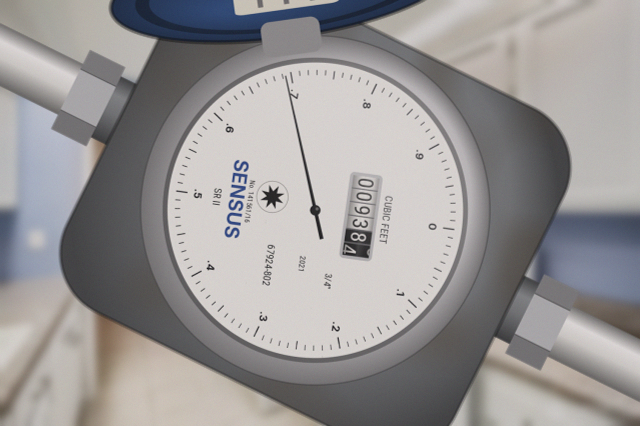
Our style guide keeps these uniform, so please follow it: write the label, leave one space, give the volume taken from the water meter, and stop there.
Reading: 9383.69 ft³
